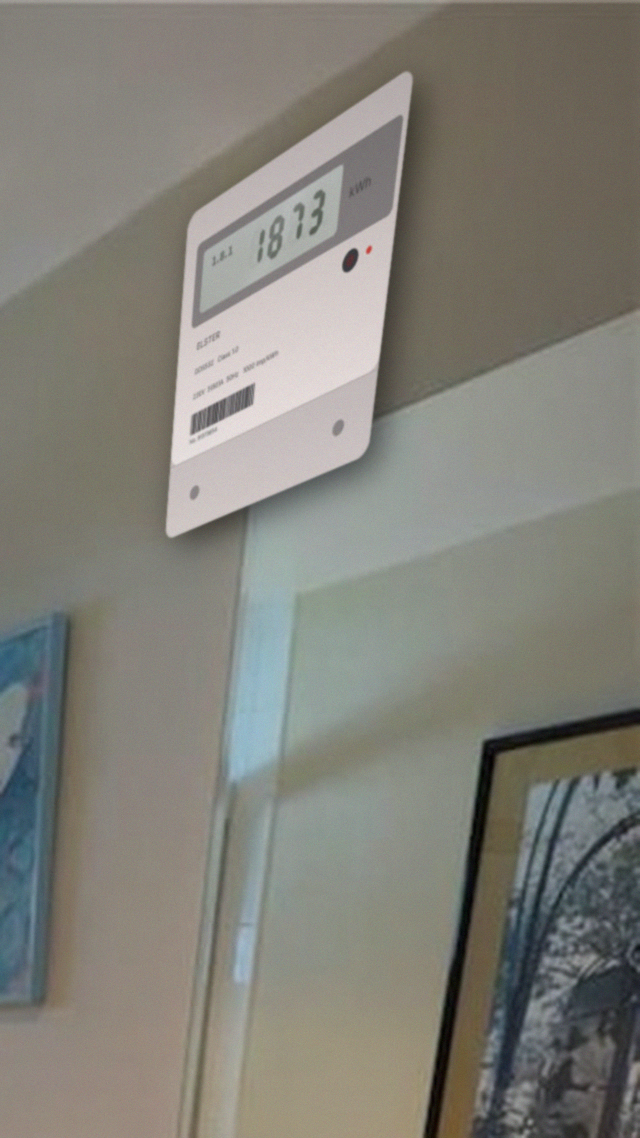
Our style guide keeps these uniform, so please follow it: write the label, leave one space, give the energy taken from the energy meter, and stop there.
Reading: 1873 kWh
